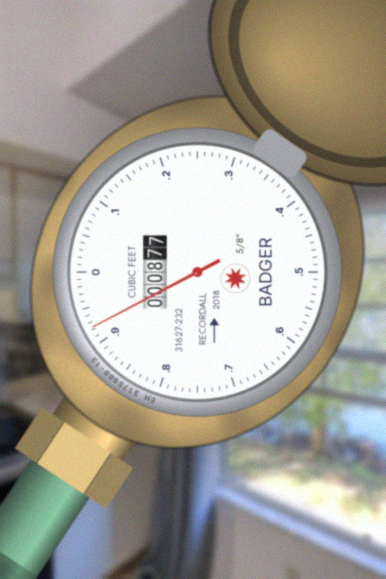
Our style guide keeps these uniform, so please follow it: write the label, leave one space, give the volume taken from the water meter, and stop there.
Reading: 876.92 ft³
